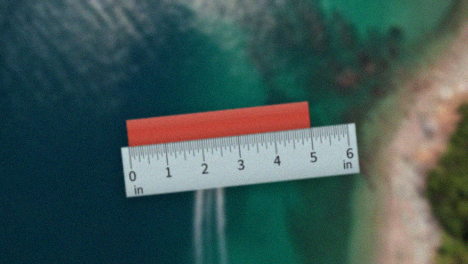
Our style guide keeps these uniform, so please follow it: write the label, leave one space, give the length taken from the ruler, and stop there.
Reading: 5 in
